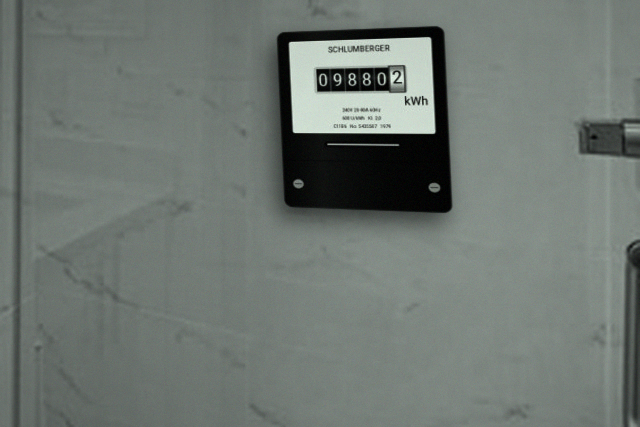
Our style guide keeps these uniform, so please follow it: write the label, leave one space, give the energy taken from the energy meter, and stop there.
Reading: 9880.2 kWh
